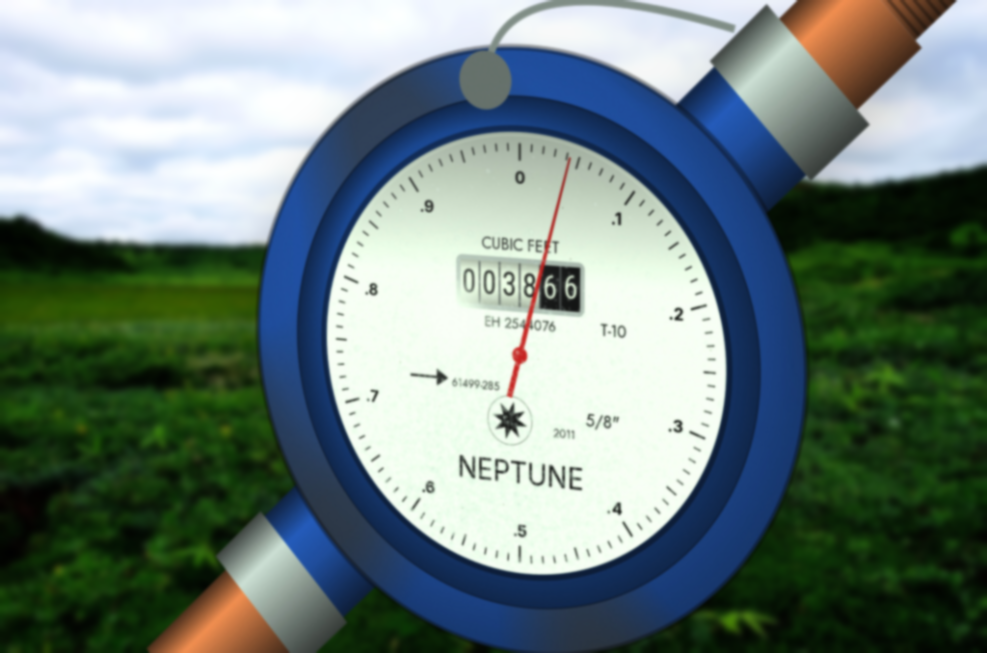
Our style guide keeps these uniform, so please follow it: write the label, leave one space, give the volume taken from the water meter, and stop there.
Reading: 3866.04 ft³
